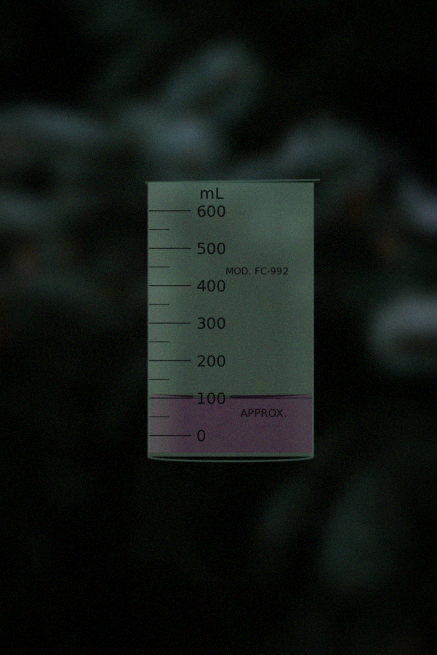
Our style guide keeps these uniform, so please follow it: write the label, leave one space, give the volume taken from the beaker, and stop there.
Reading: 100 mL
